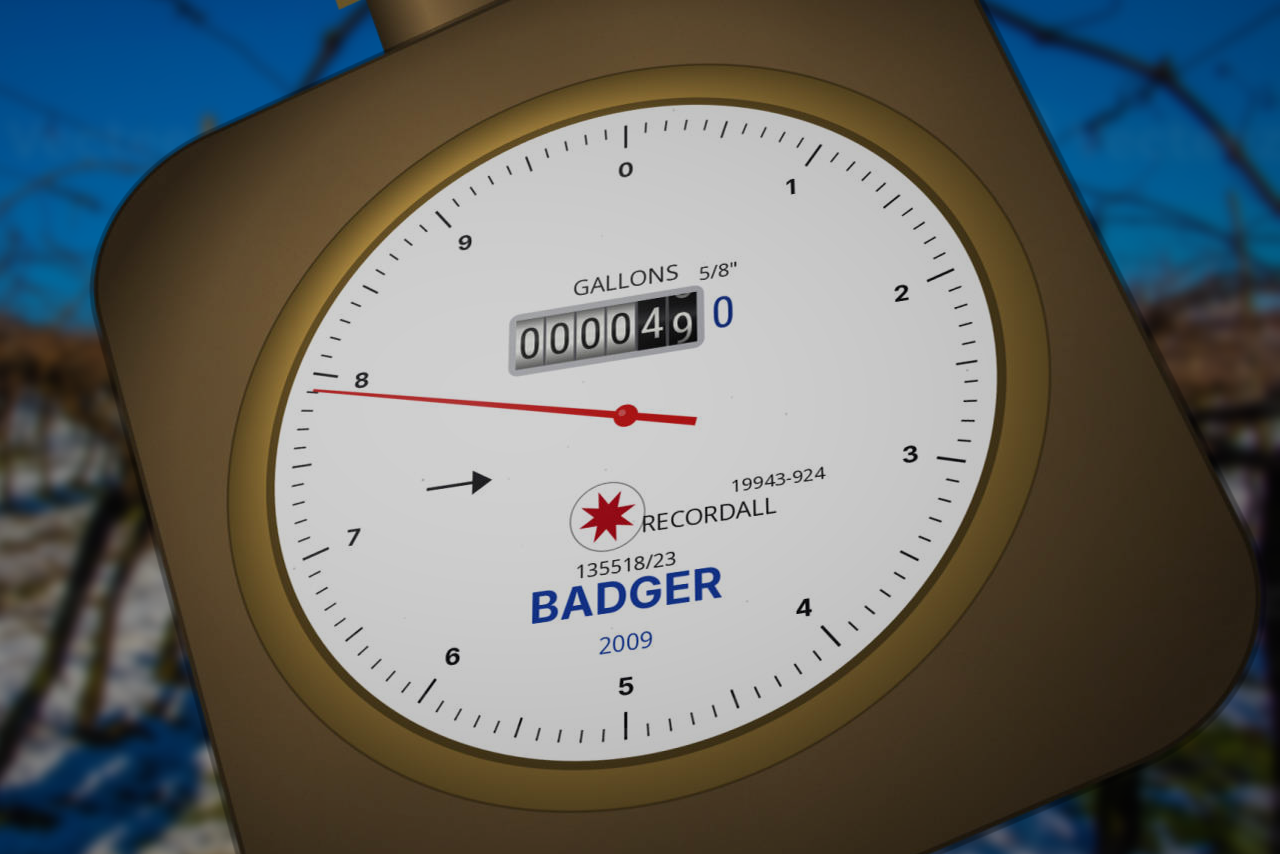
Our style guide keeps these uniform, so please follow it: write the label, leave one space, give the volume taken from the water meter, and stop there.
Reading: 487.9 gal
